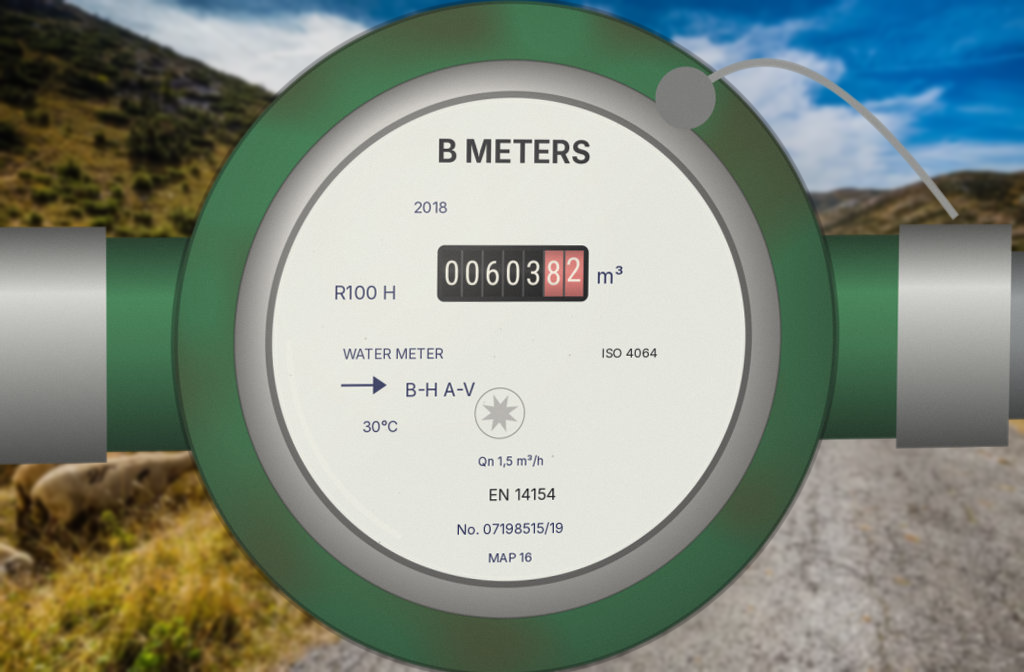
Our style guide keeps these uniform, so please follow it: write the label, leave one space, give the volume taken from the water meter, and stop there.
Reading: 603.82 m³
